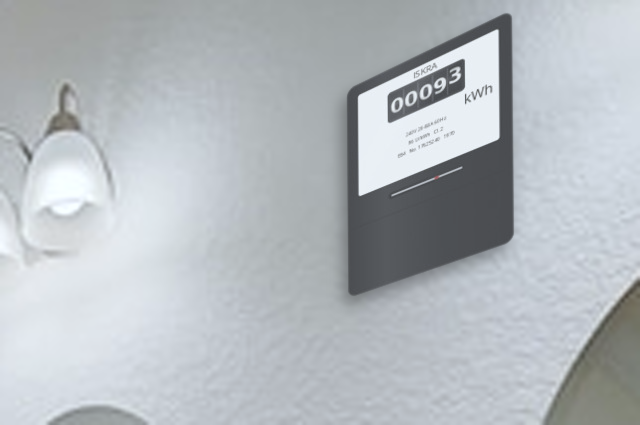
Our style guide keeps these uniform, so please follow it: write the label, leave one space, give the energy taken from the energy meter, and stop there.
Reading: 93 kWh
